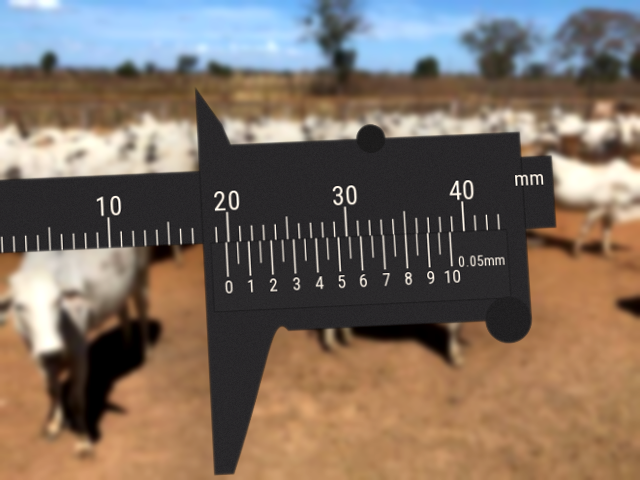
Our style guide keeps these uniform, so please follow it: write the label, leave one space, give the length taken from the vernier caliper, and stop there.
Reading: 19.8 mm
